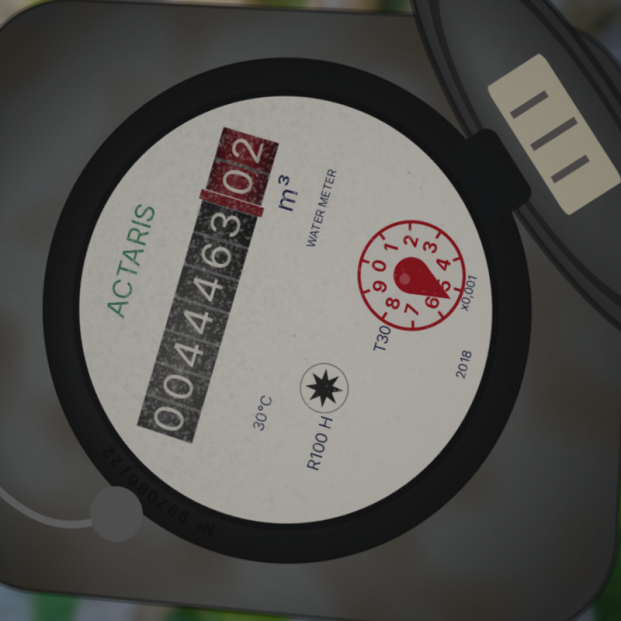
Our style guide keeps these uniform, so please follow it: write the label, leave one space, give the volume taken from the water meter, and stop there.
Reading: 44463.025 m³
